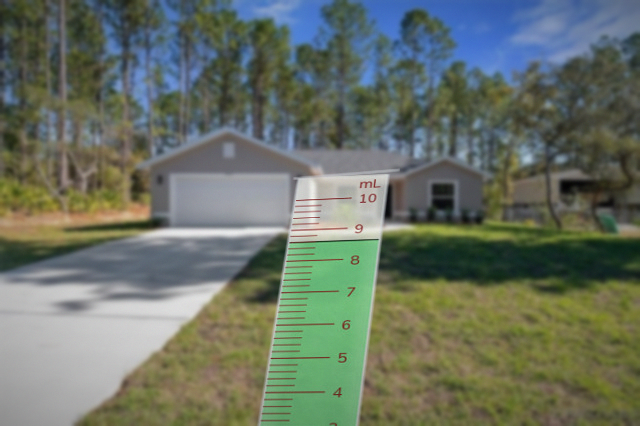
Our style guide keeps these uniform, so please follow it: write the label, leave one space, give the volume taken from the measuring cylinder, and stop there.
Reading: 8.6 mL
